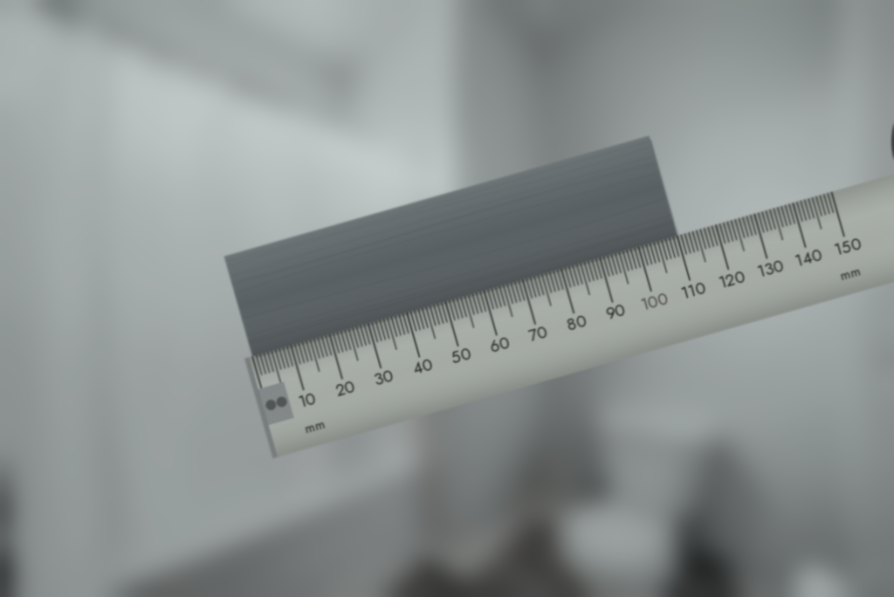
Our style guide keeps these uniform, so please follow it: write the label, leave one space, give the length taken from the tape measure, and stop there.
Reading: 110 mm
